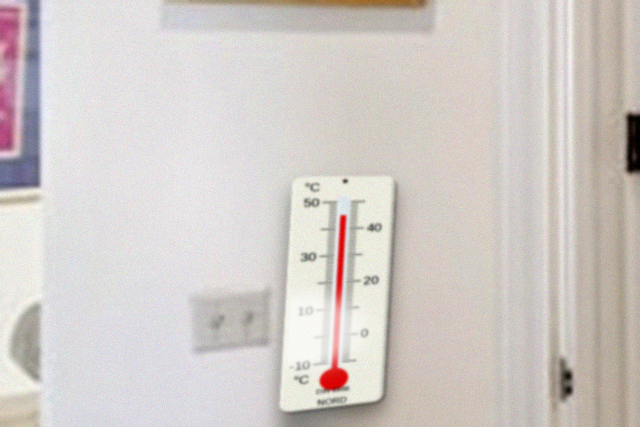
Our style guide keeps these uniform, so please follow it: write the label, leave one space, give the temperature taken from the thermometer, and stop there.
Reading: 45 °C
